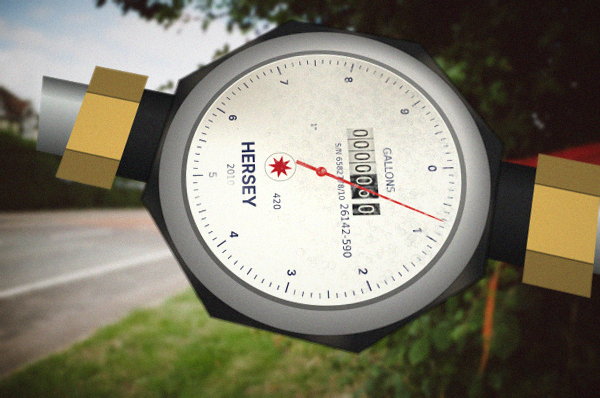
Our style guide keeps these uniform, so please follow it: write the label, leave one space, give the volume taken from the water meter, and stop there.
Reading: 60.7 gal
